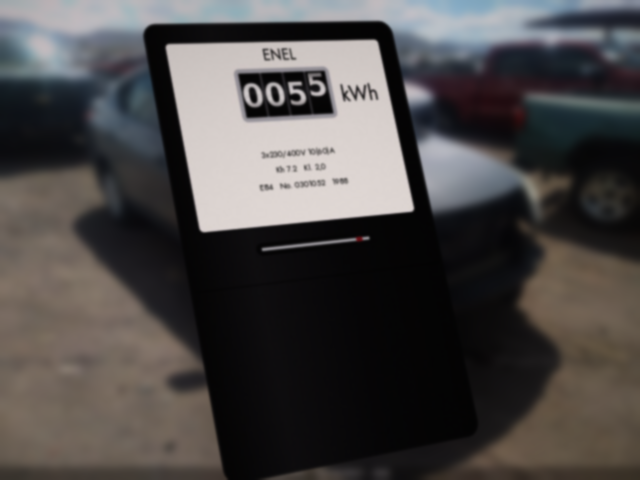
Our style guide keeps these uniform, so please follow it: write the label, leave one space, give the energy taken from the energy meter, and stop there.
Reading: 55 kWh
